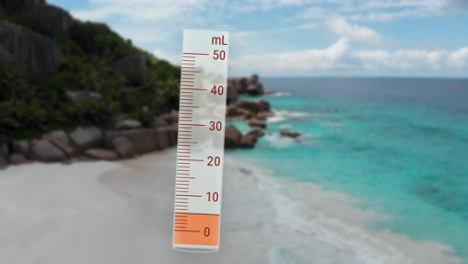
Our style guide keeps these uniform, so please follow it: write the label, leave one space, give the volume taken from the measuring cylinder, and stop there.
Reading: 5 mL
